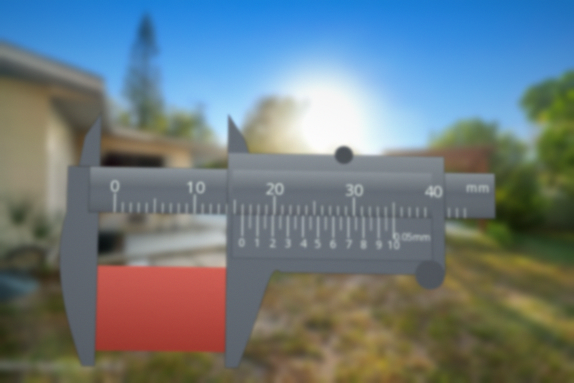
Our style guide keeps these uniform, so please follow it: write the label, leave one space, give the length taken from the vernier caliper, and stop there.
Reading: 16.0 mm
